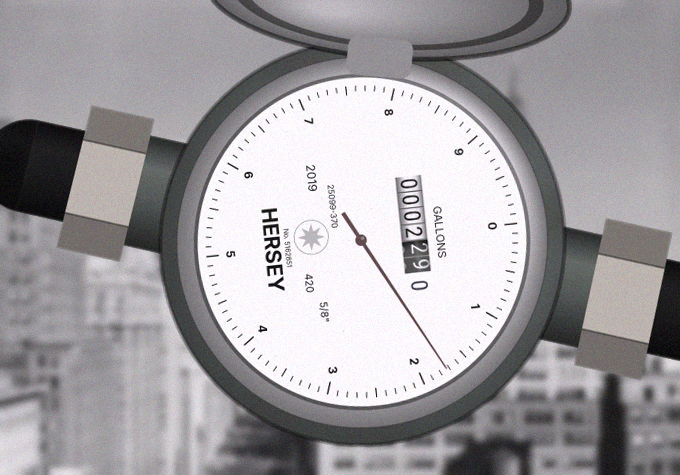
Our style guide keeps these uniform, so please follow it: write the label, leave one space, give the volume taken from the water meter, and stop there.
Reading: 2291.7 gal
